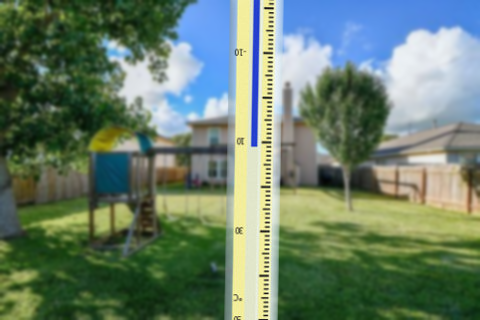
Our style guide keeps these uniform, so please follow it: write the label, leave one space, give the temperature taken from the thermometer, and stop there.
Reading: 11 °C
